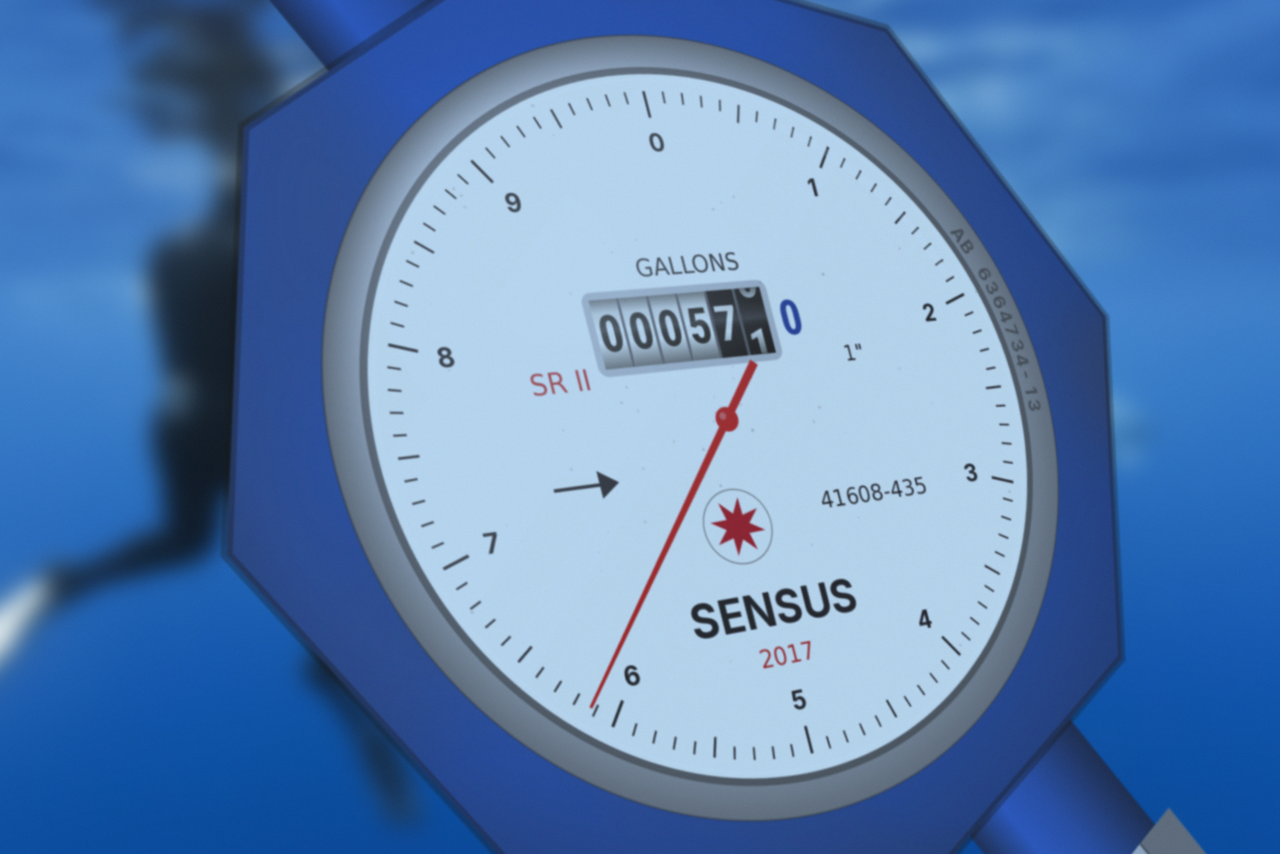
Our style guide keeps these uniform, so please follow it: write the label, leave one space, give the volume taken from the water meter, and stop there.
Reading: 5706.1 gal
